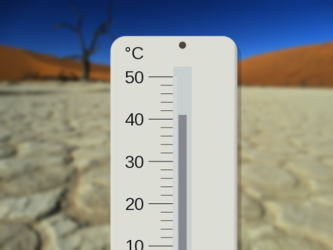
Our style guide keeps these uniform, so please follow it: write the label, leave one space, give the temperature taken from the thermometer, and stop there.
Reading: 41 °C
